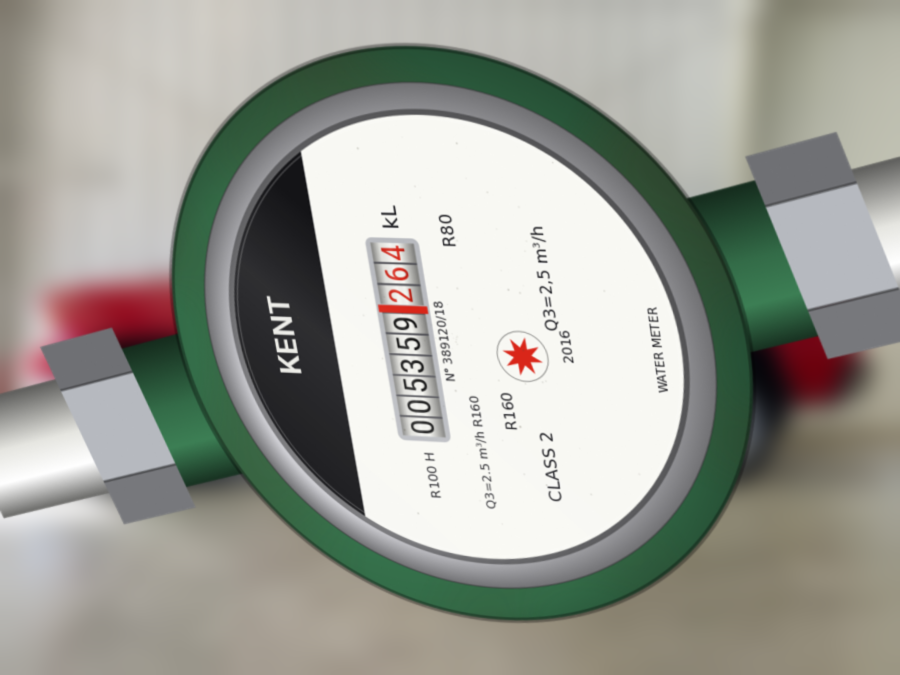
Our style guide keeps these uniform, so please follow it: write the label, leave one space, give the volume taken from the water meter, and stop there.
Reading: 5359.264 kL
